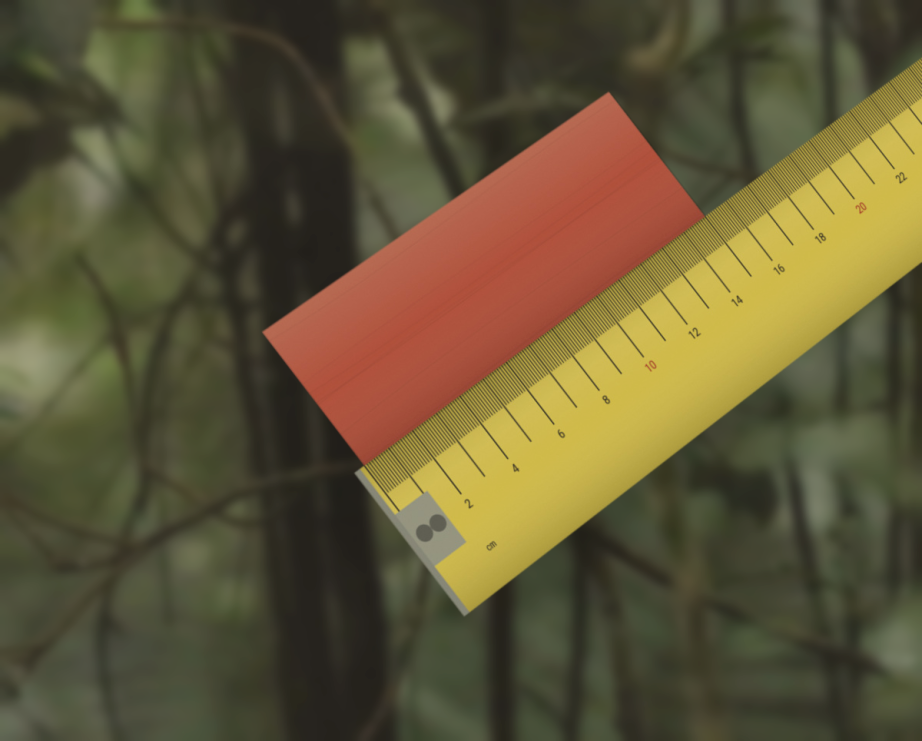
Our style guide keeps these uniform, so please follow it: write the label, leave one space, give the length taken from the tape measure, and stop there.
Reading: 15 cm
